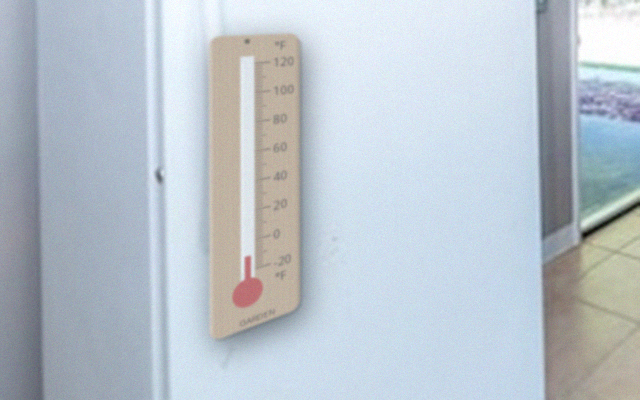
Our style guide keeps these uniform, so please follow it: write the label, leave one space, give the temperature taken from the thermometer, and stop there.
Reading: -10 °F
